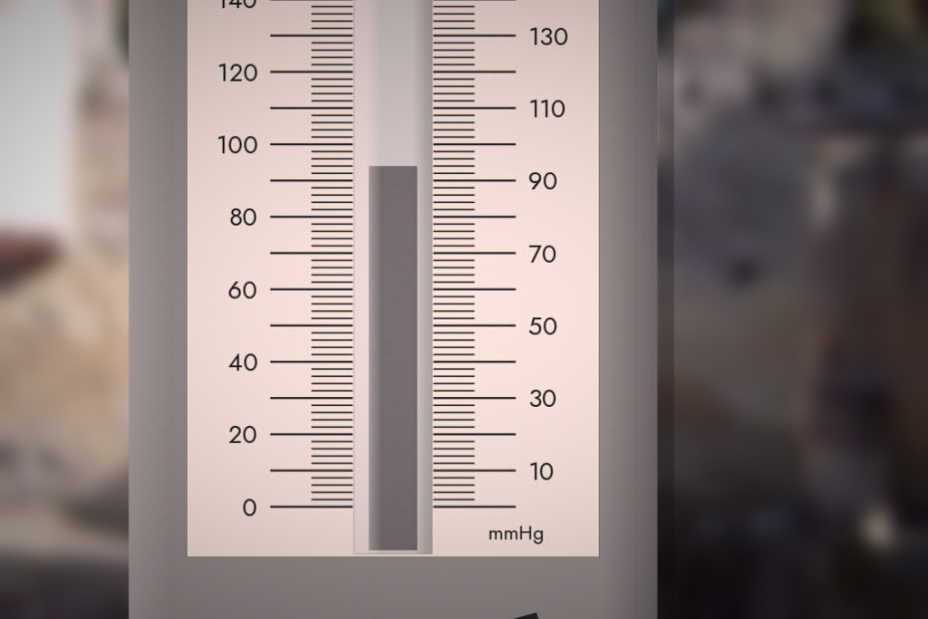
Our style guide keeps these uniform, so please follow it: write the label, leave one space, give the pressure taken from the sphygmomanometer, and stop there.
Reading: 94 mmHg
